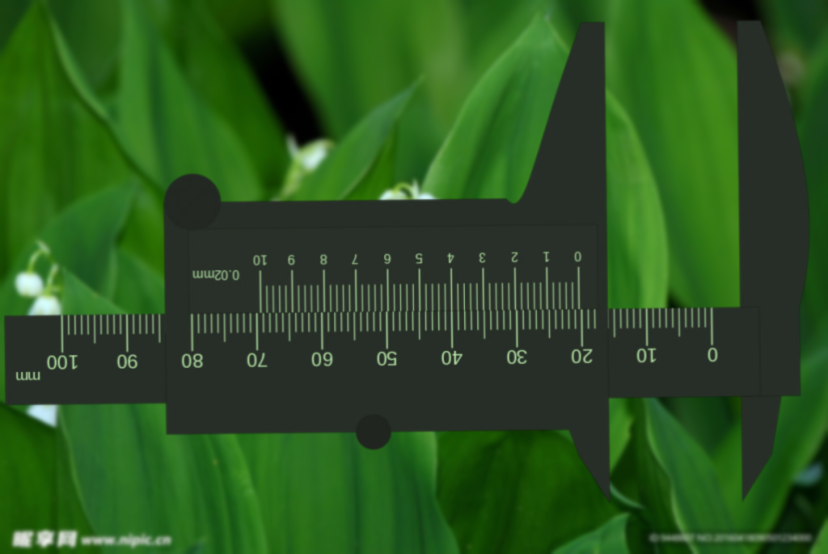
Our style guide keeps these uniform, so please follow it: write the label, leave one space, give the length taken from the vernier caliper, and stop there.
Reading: 20.4 mm
